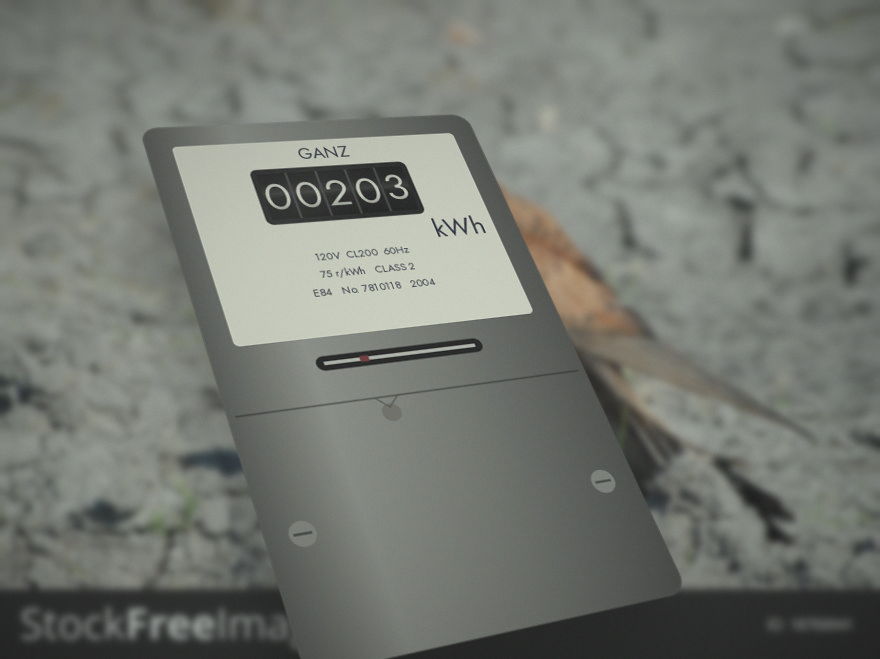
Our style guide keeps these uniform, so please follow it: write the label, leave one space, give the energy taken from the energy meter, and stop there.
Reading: 203 kWh
